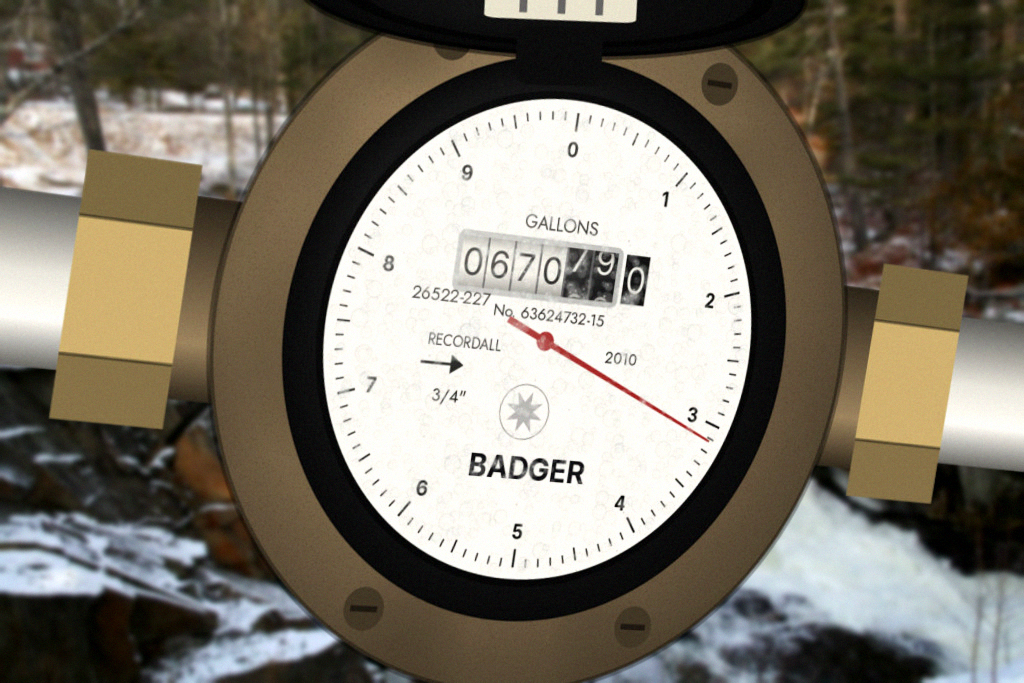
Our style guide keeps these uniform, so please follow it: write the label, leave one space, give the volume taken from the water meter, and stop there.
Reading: 670793.1 gal
